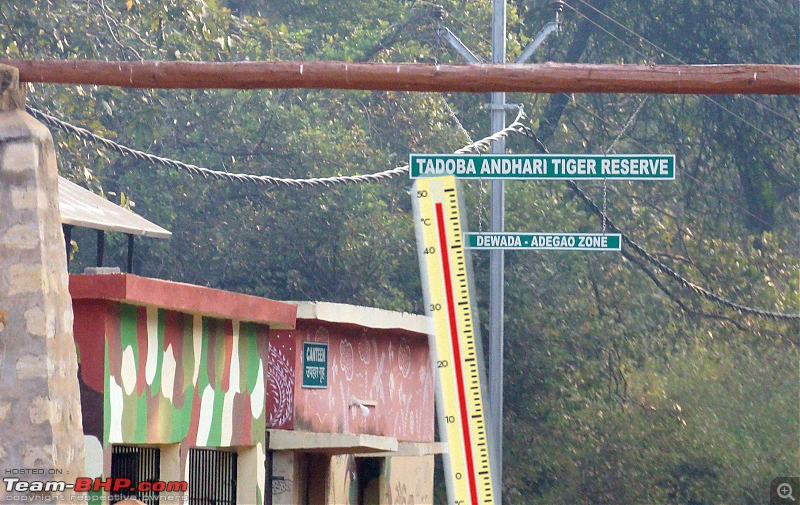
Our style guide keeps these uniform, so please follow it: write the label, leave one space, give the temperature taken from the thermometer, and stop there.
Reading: 48 °C
